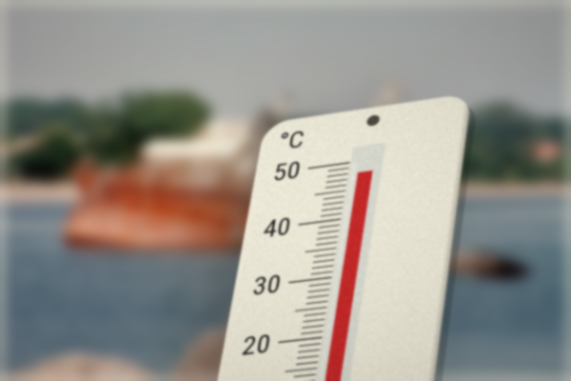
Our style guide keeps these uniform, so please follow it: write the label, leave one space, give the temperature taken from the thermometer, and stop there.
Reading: 48 °C
